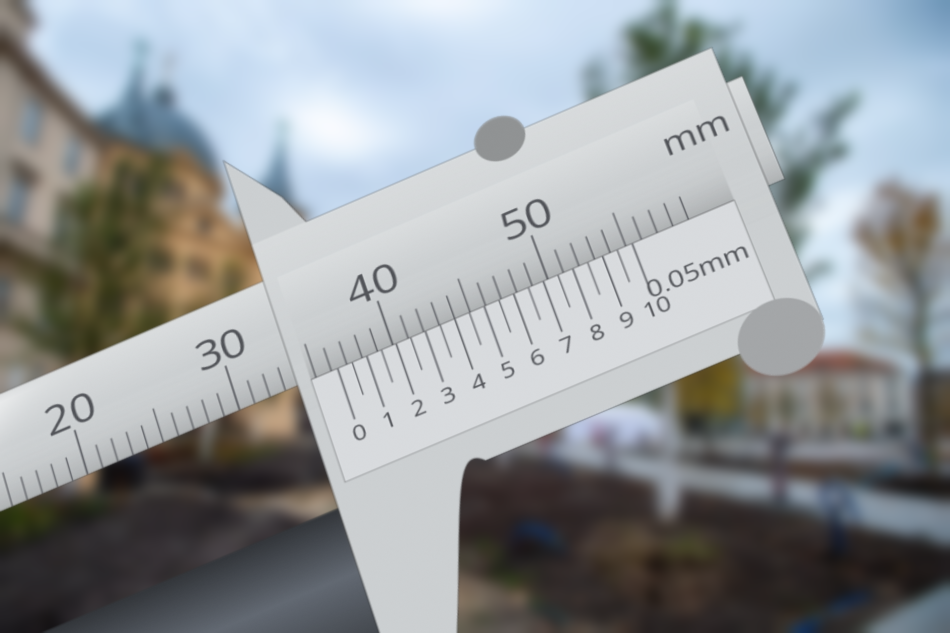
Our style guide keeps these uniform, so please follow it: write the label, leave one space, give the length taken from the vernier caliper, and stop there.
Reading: 36.4 mm
